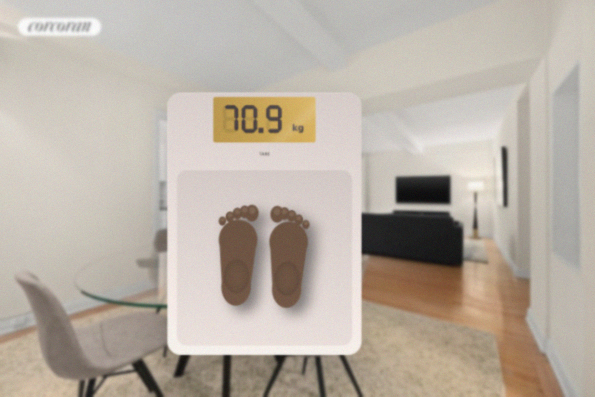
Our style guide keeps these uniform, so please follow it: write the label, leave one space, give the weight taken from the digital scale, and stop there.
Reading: 70.9 kg
